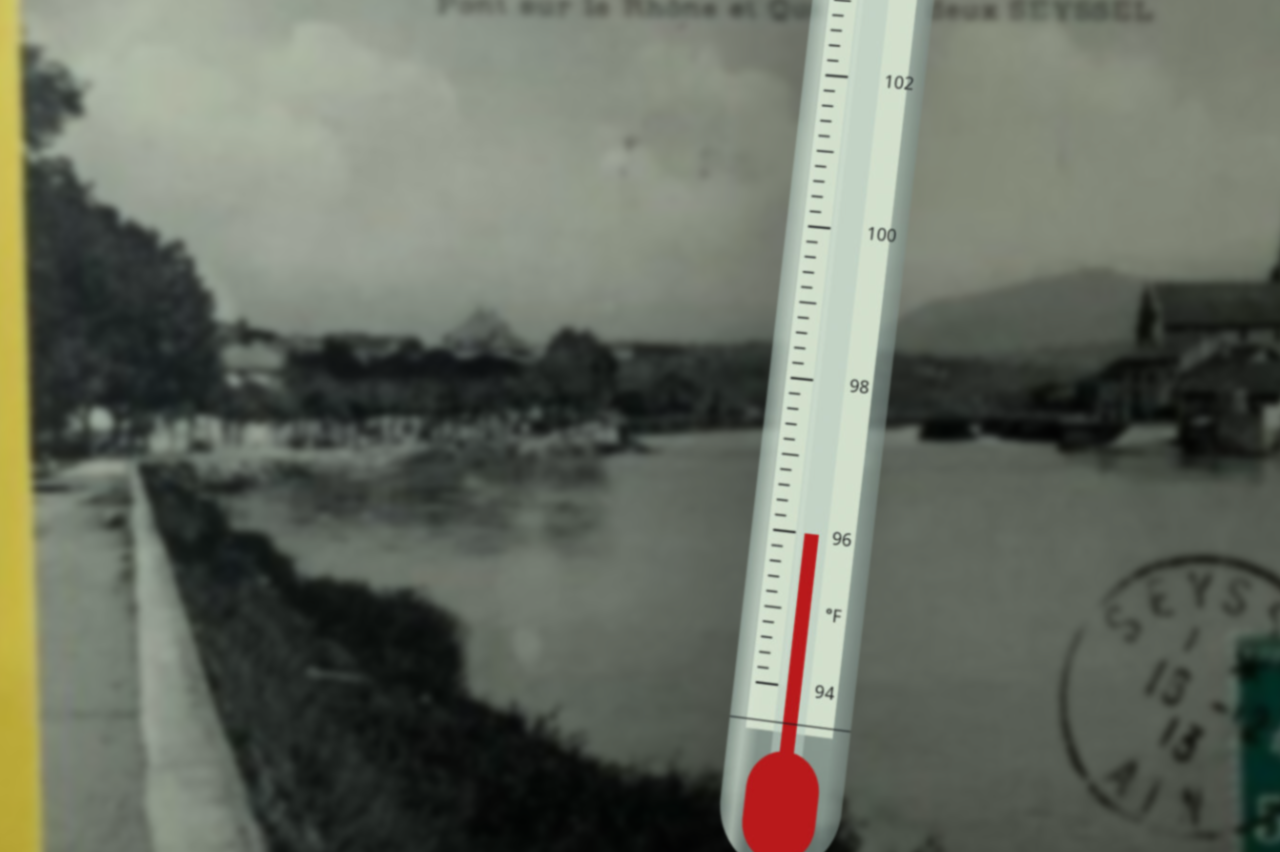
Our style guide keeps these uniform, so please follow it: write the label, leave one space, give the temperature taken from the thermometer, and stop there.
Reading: 96 °F
